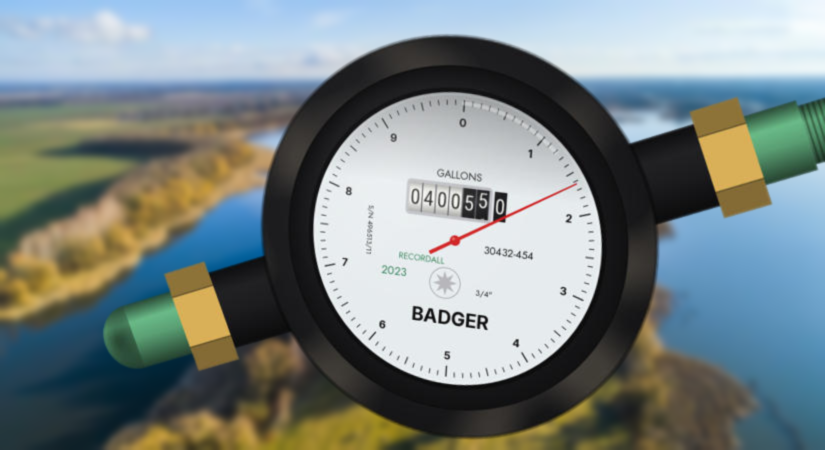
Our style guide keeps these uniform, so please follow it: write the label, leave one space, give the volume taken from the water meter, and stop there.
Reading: 400551.6 gal
